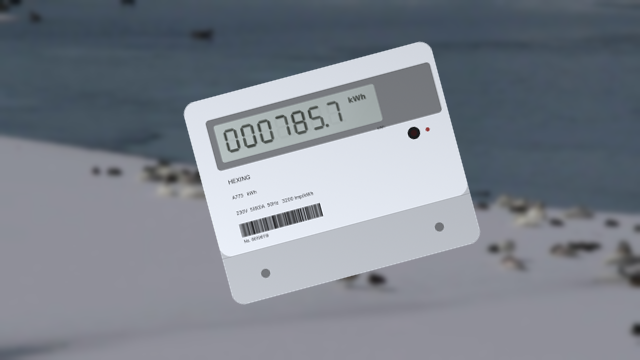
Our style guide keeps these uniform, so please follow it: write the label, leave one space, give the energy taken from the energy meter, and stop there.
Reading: 785.7 kWh
